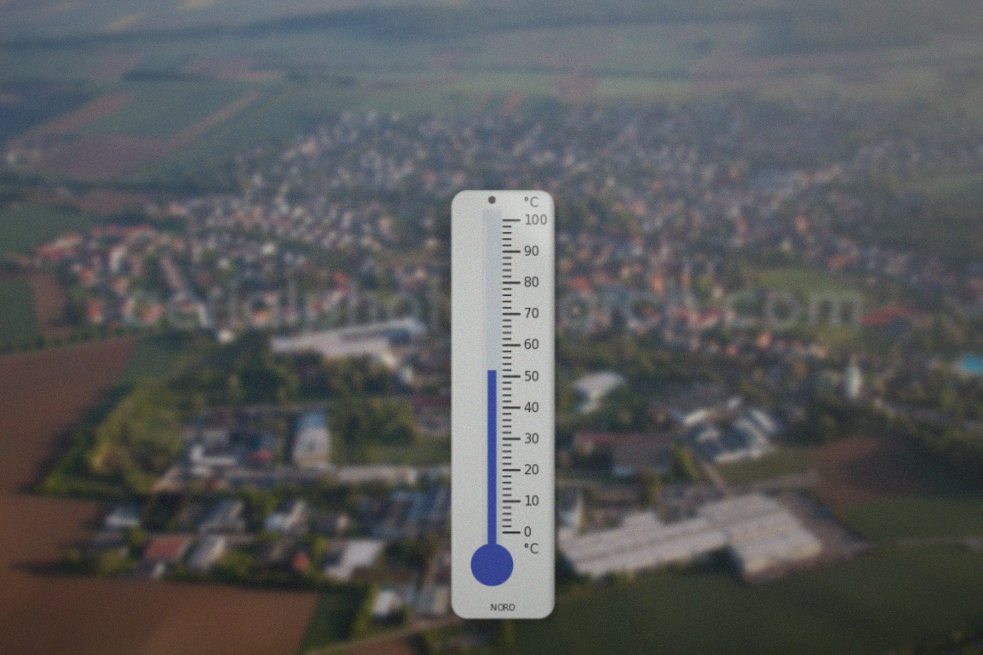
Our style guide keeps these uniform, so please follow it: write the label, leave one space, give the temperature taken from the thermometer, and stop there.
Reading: 52 °C
